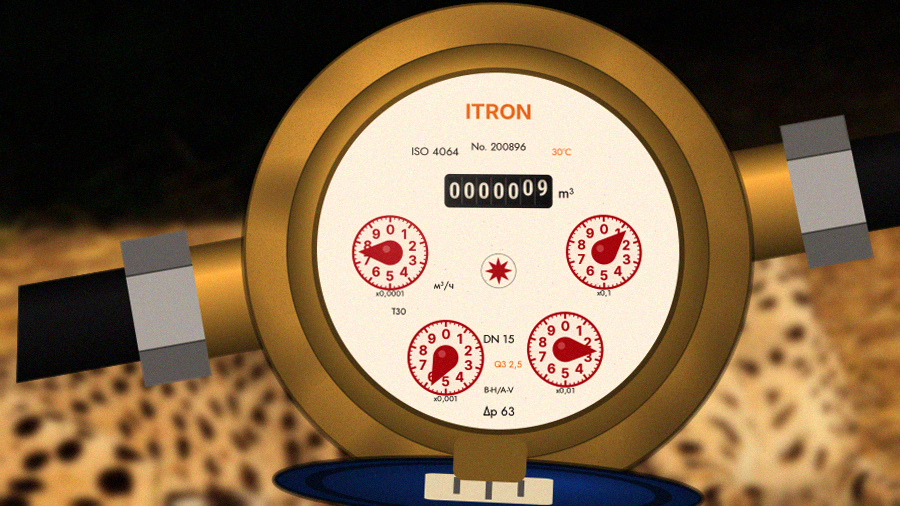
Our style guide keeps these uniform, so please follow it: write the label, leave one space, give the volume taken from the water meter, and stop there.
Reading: 9.1257 m³
